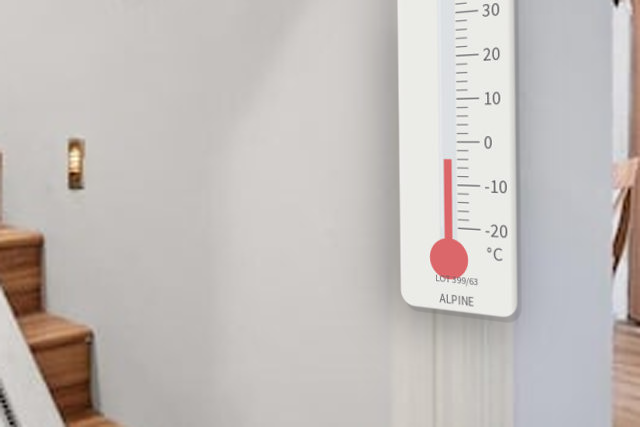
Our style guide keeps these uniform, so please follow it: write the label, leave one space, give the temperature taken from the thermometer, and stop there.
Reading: -4 °C
